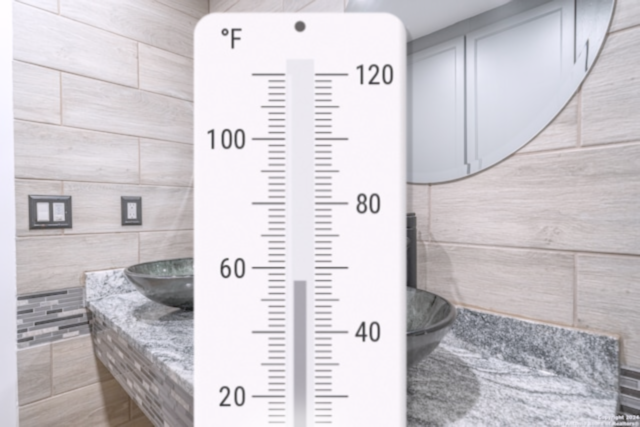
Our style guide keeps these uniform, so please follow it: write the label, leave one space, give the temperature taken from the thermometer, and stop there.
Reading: 56 °F
